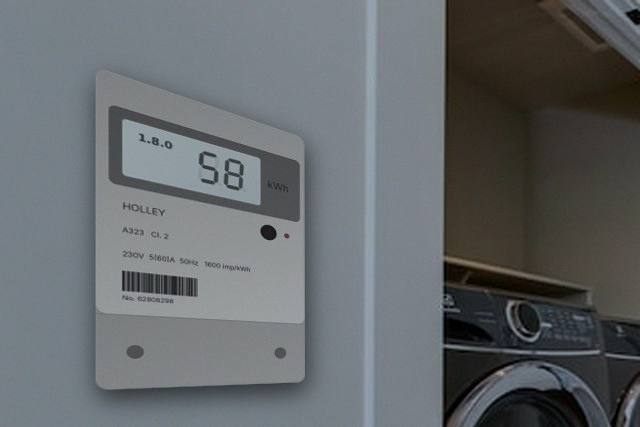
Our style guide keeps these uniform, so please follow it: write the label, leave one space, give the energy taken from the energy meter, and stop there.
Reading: 58 kWh
